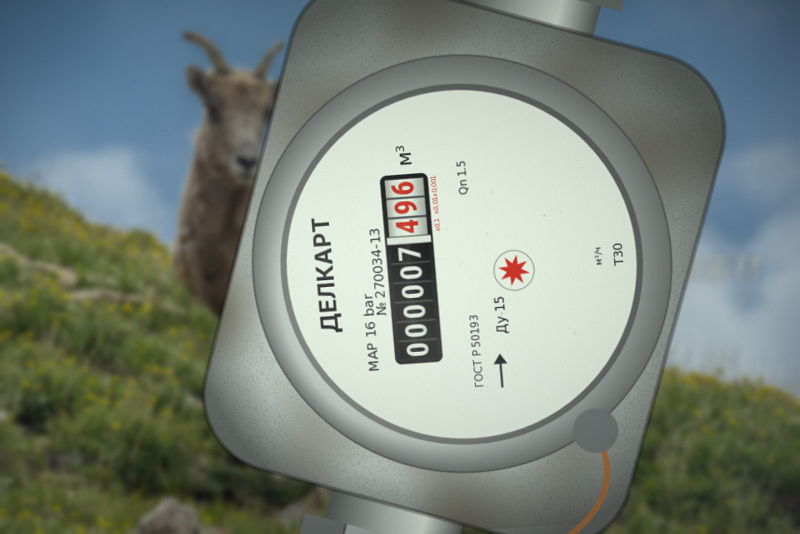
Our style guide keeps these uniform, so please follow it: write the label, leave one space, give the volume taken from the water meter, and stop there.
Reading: 7.496 m³
